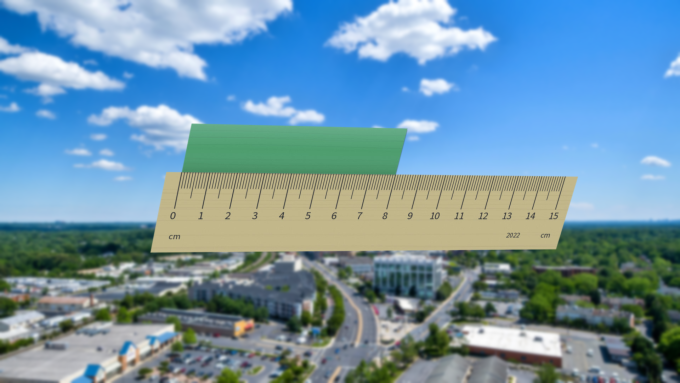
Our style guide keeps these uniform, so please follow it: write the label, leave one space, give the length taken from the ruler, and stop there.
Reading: 8 cm
